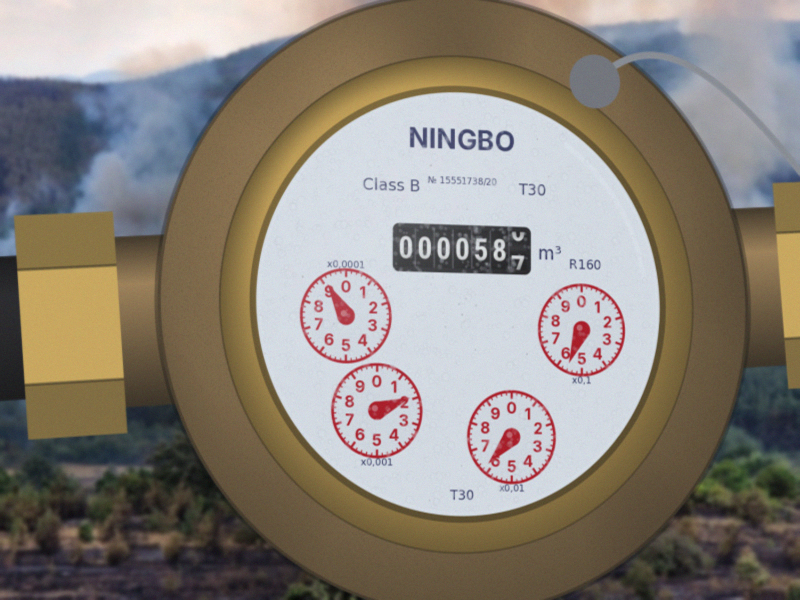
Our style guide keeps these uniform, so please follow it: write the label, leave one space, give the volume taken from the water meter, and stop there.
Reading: 586.5619 m³
